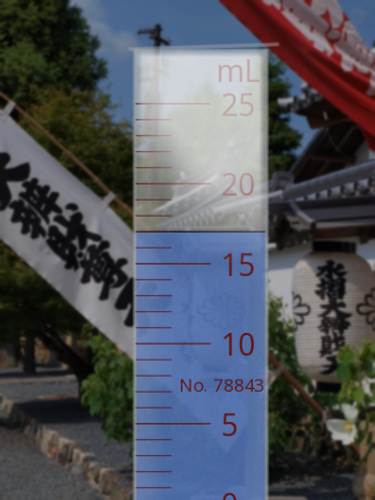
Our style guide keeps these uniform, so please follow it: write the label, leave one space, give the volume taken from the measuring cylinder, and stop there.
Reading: 17 mL
